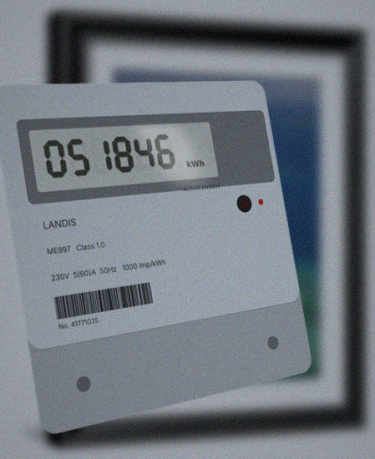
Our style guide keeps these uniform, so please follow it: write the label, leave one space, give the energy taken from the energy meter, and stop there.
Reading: 51846 kWh
